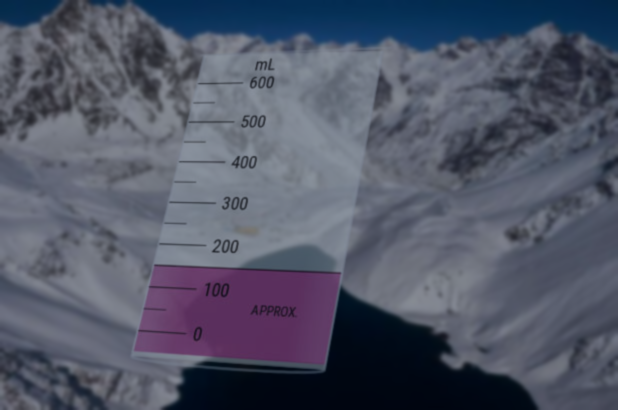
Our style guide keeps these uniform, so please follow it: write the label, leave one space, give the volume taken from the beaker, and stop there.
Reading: 150 mL
